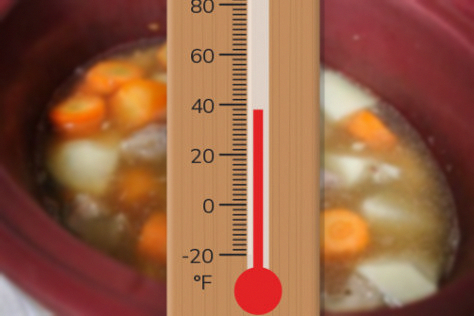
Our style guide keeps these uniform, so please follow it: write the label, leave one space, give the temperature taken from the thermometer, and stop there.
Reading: 38 °F
